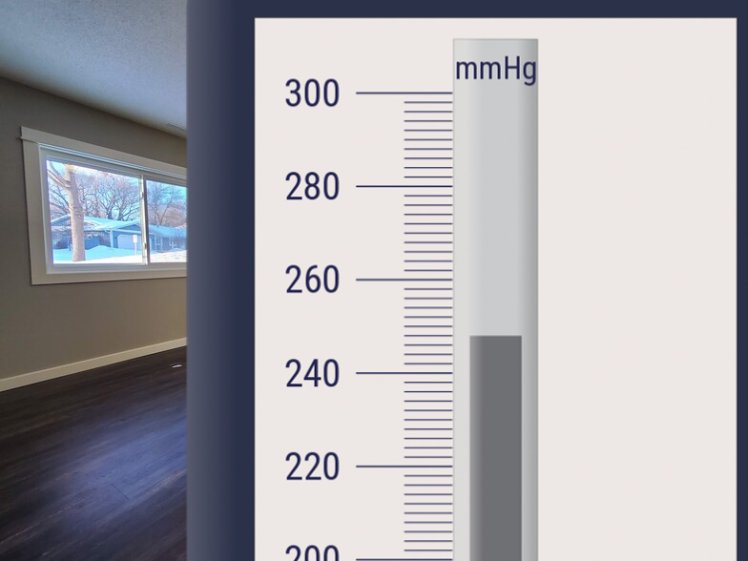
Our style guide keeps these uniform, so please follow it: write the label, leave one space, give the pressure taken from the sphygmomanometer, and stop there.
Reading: 248 mmHg
